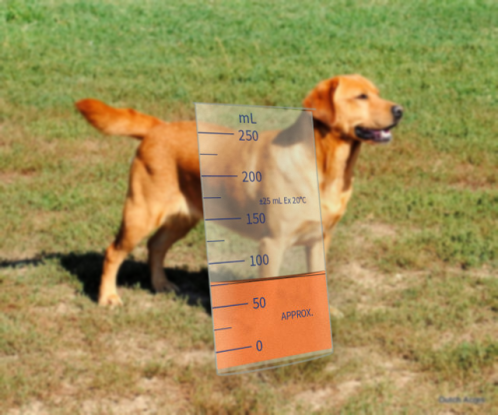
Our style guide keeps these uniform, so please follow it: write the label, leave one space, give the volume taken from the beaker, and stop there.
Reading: 75 mL
